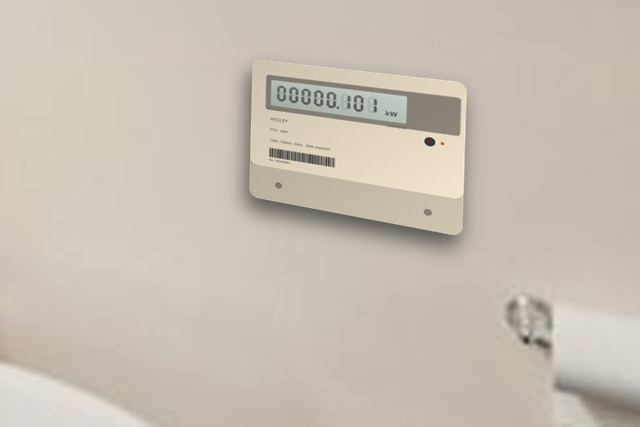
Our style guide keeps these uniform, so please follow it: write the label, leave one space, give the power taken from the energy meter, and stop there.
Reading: 0.101 kW
